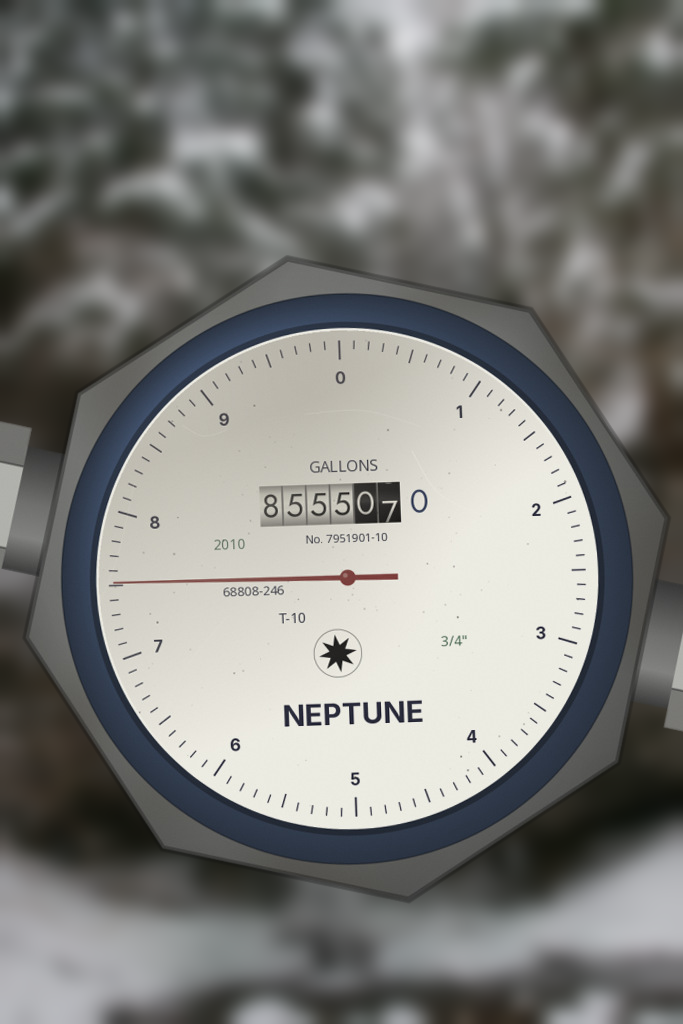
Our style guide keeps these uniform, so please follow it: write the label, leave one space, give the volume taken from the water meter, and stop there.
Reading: 8555067.5 gal
